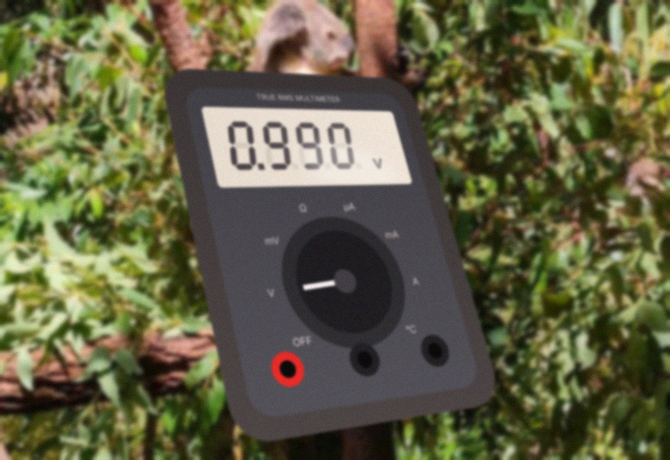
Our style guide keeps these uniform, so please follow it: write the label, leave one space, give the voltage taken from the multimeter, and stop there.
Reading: 0.990 V
